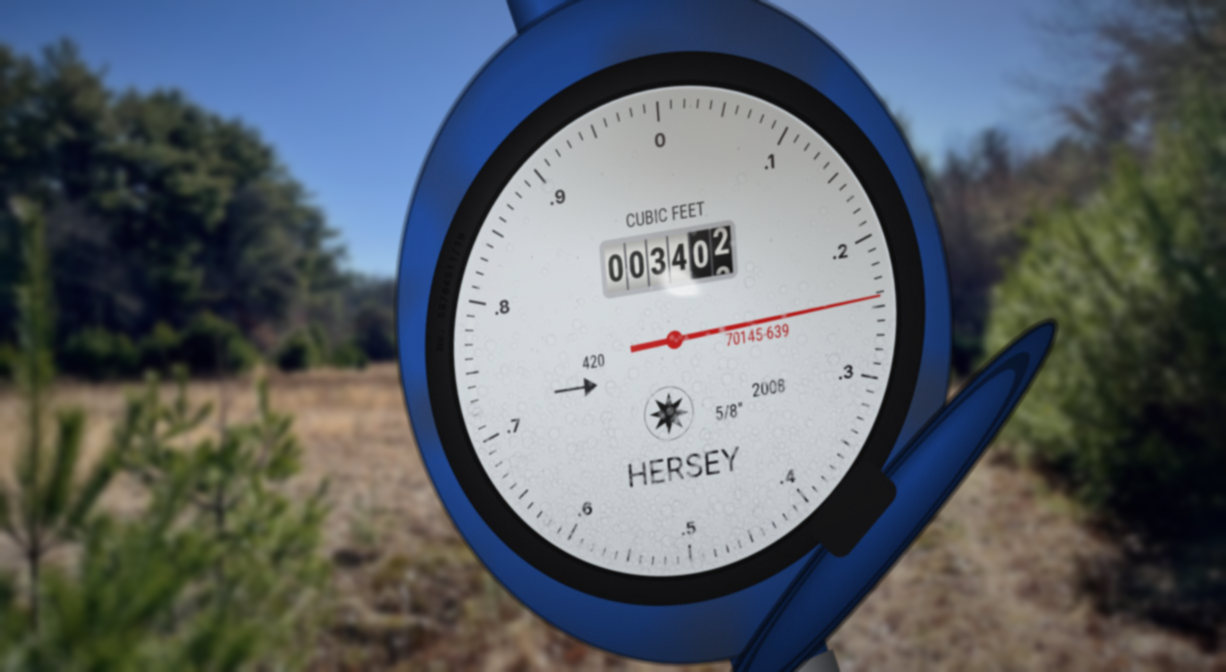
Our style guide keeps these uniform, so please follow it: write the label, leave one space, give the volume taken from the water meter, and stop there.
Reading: 3402.24 ft³
